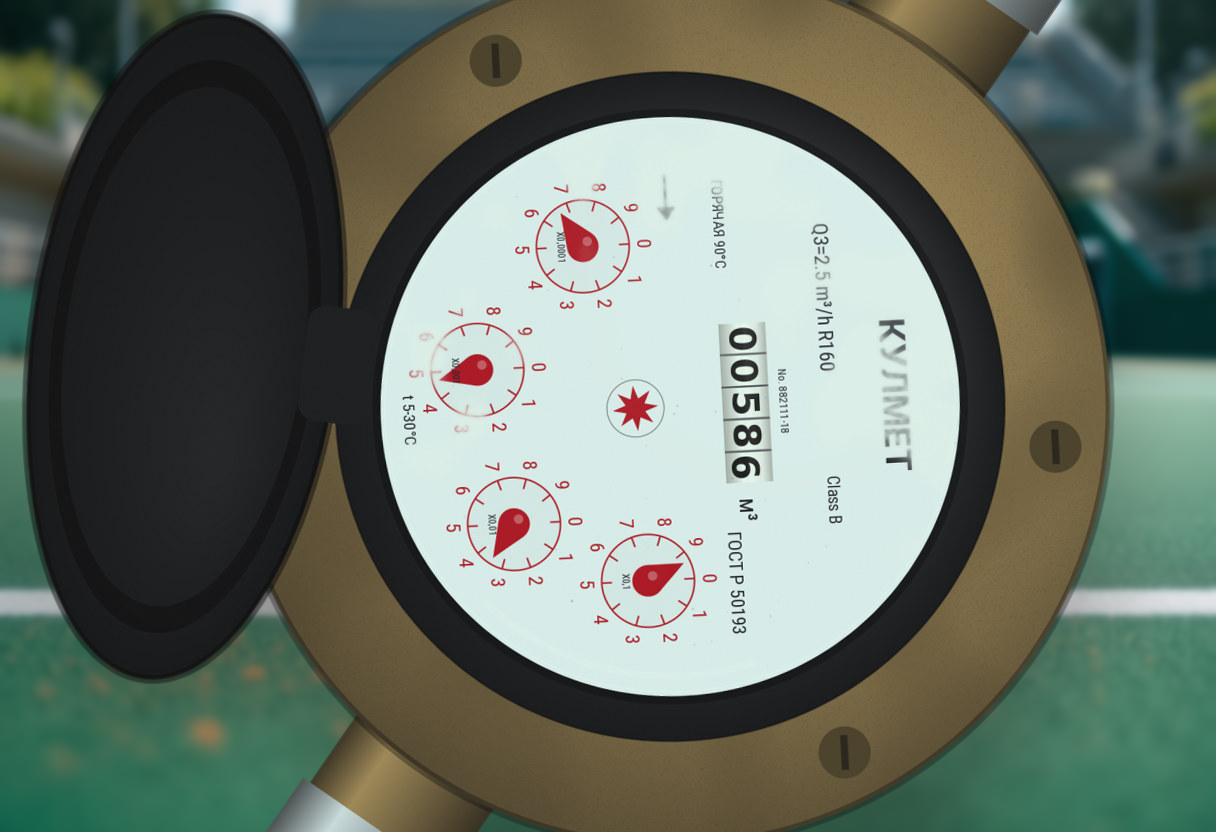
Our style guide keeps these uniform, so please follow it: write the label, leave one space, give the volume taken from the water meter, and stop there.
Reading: 585.9346 m³
